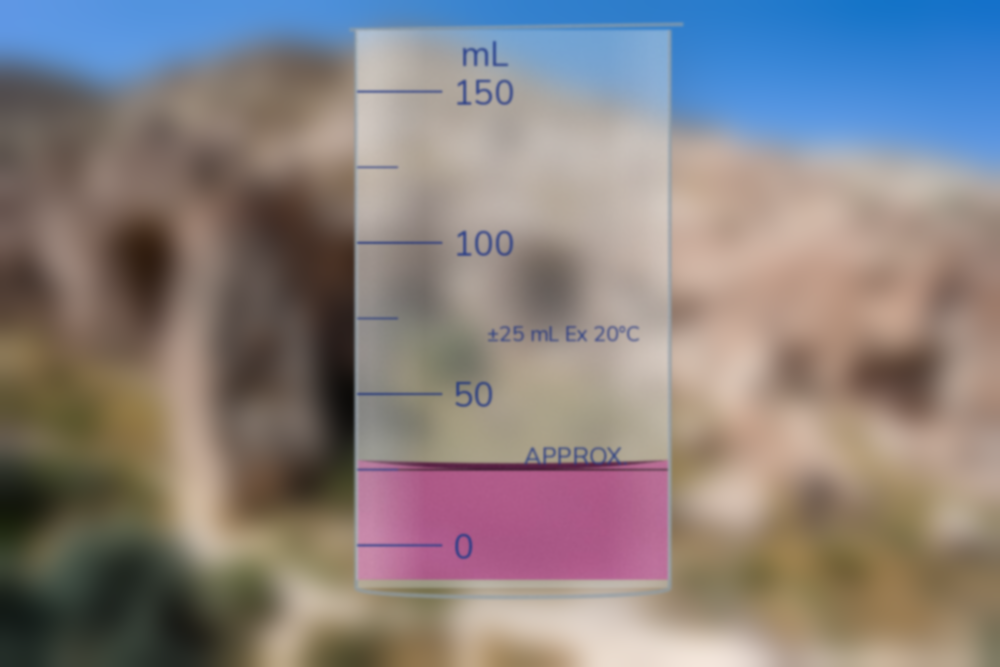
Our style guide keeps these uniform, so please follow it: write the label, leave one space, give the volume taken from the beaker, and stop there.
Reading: 25 mL
